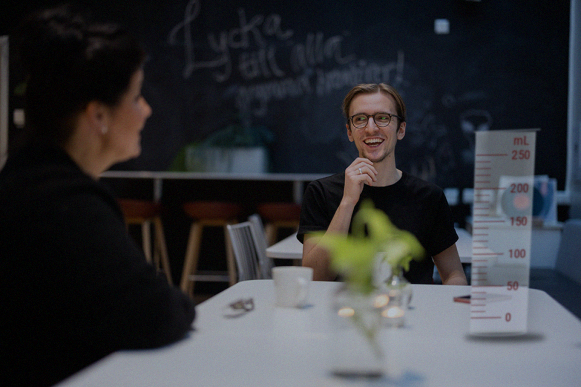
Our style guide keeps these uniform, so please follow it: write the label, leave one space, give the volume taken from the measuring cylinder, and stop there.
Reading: 50 mL
